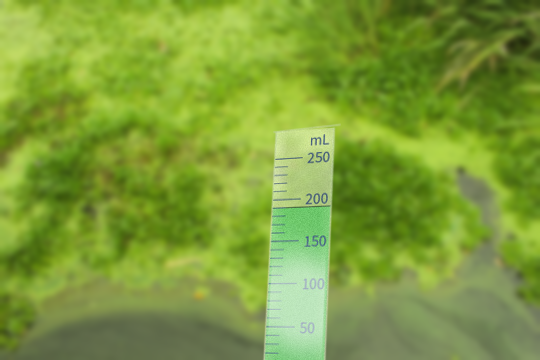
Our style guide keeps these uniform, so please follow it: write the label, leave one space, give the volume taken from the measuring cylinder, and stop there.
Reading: 190 mL
